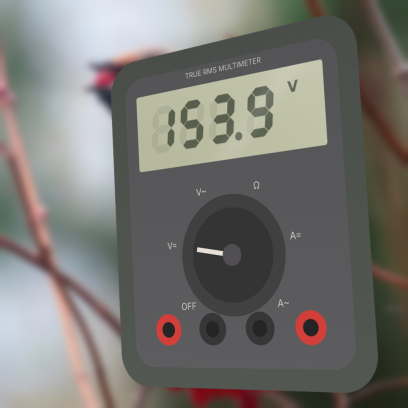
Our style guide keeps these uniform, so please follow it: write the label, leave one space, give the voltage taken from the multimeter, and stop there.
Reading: 153.9 V
